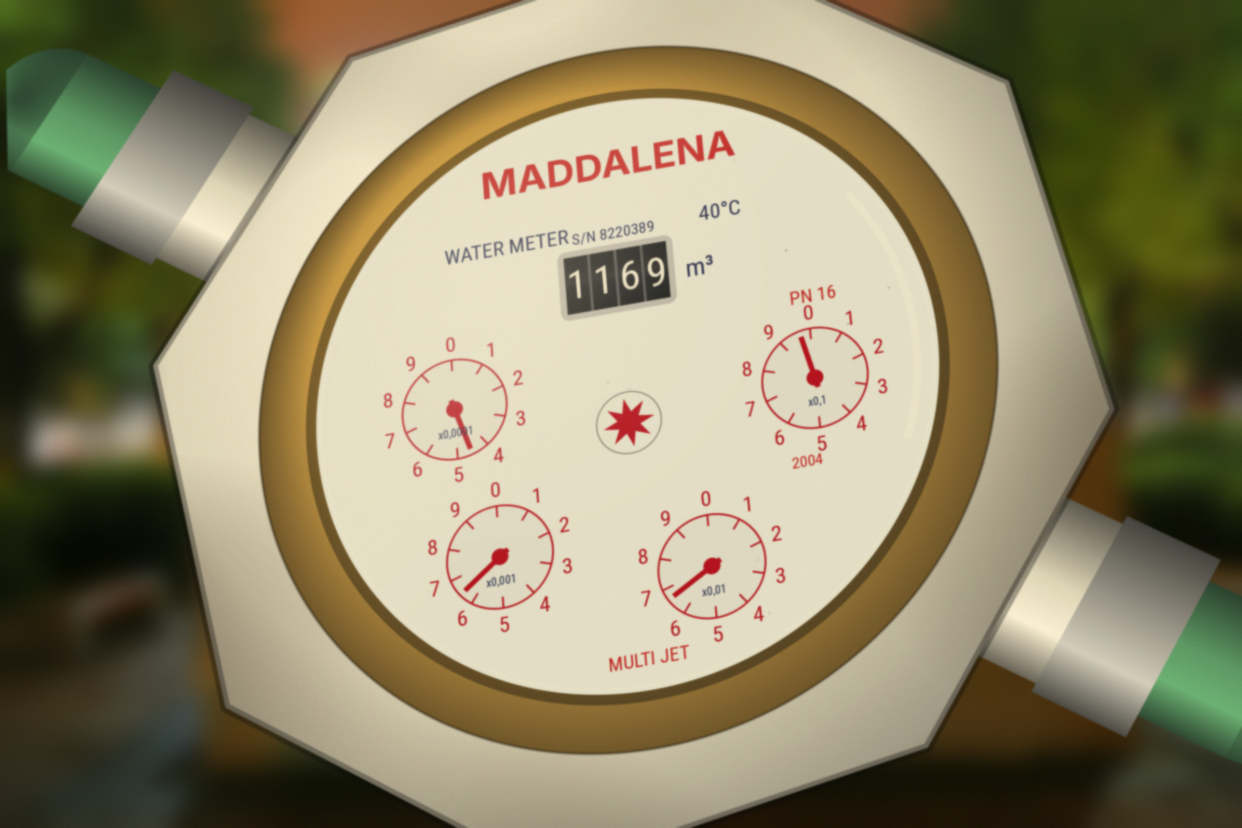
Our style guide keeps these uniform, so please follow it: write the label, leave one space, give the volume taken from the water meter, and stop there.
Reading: 1168.9664 m³
